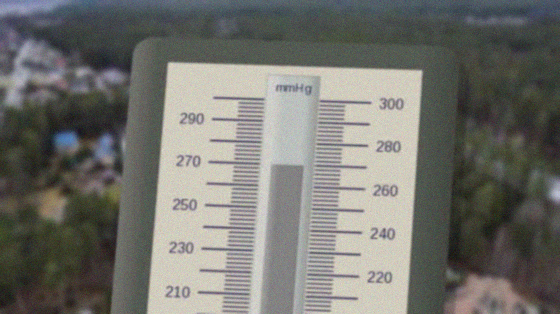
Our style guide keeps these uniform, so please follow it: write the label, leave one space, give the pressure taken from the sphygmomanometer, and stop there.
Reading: 270 mmHg
